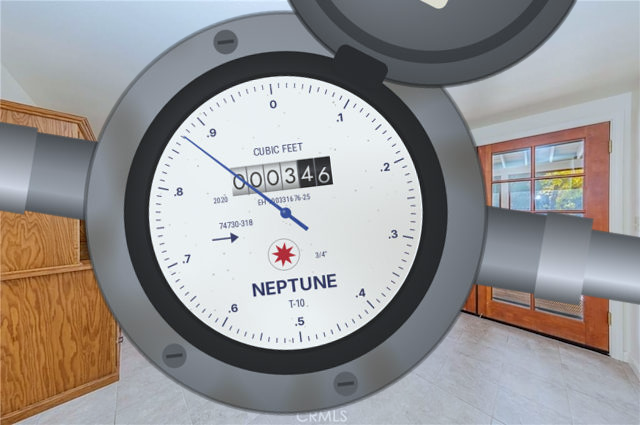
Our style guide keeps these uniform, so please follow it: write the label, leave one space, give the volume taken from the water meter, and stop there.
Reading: 345.87 ft³
